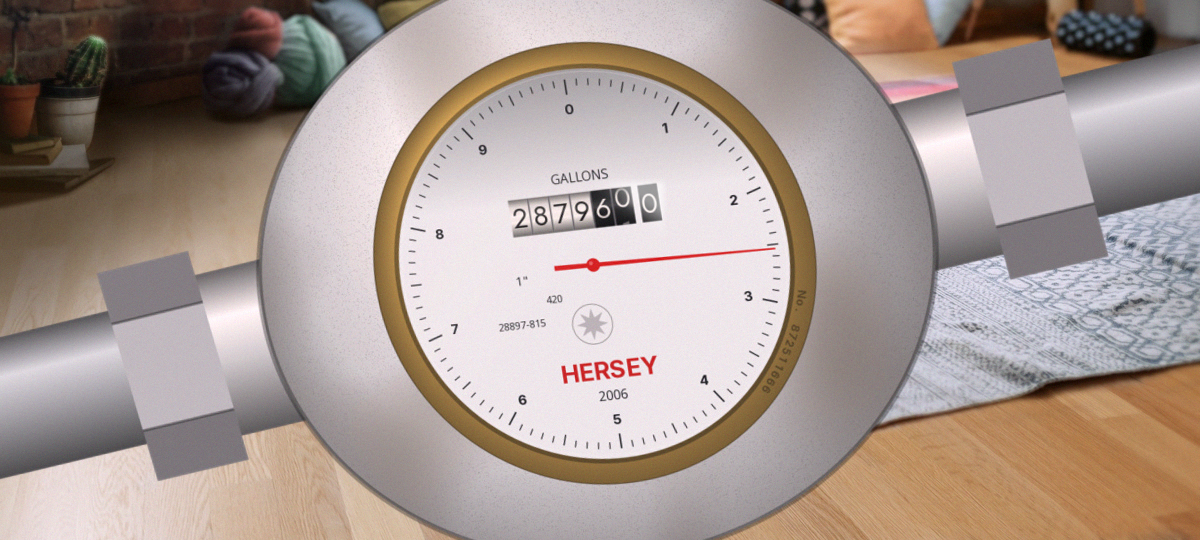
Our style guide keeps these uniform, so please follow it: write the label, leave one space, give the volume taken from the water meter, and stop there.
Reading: 2879602.5 gal
